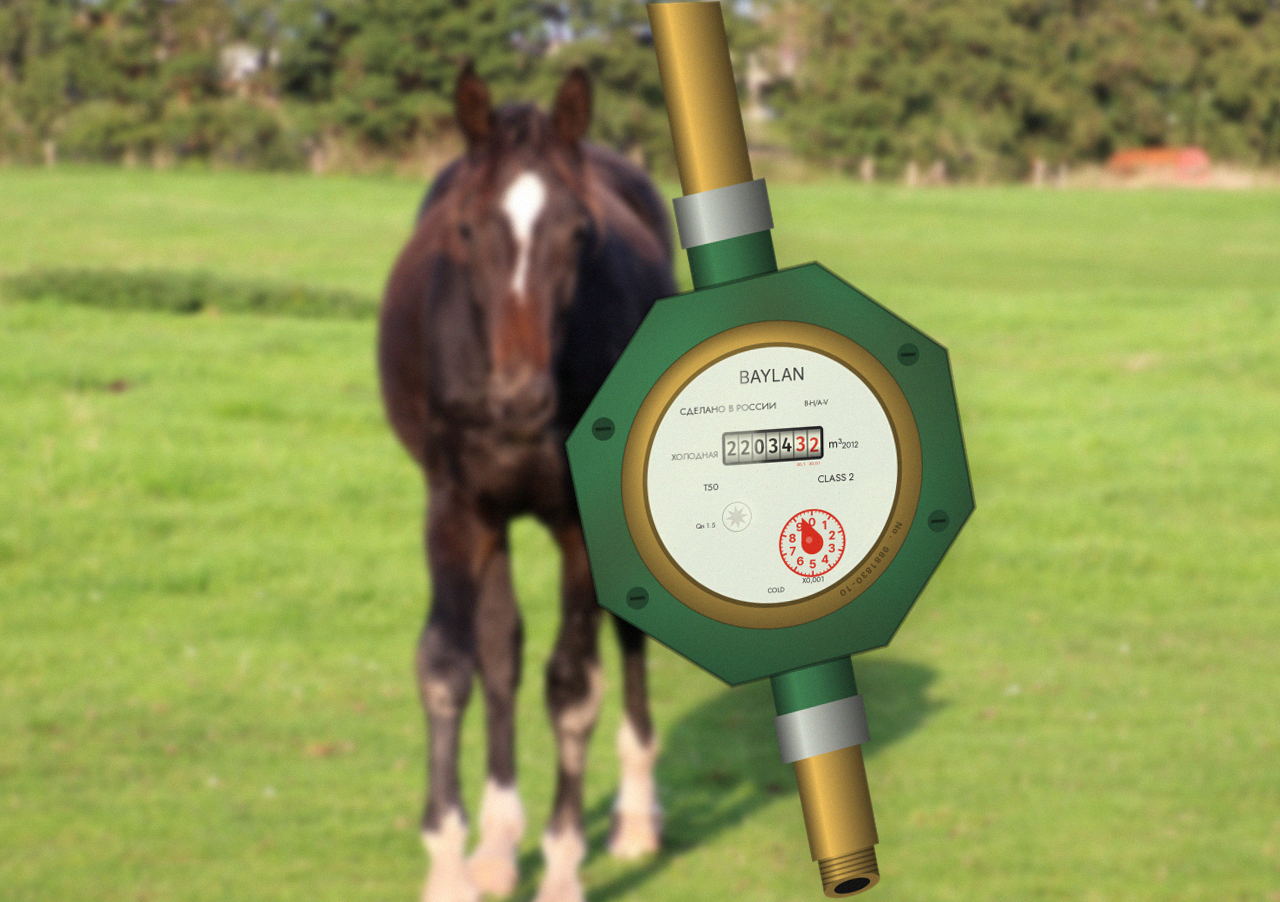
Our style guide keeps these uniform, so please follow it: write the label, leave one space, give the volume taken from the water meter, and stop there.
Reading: 22034.319 m³
